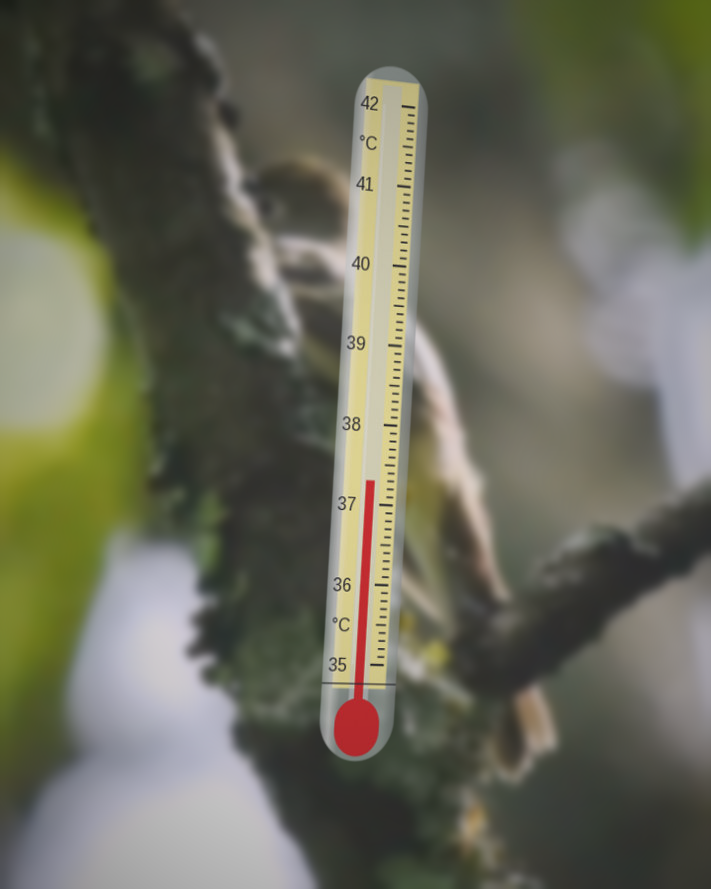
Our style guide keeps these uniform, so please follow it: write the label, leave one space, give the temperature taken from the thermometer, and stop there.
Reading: 37.3 °C
